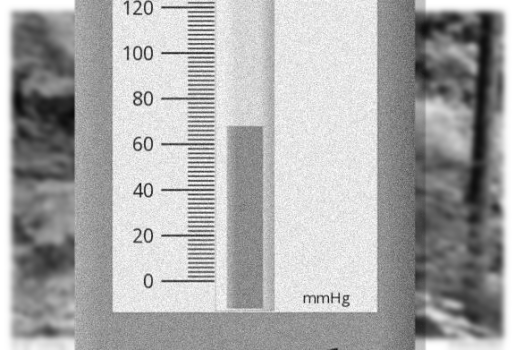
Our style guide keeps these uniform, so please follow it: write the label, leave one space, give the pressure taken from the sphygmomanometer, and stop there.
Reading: 68 mmHg
